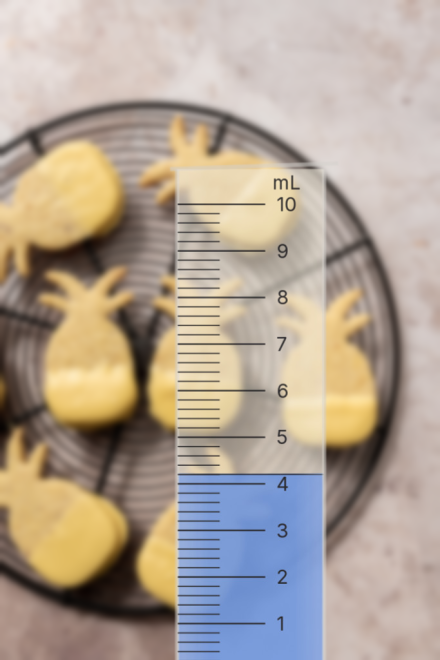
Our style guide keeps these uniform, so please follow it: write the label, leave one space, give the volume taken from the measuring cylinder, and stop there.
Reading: 4.2 mL
